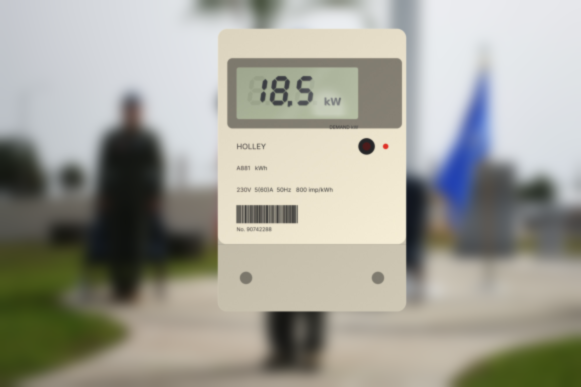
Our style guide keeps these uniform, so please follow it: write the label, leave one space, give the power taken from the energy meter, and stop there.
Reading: 18.5 kW
